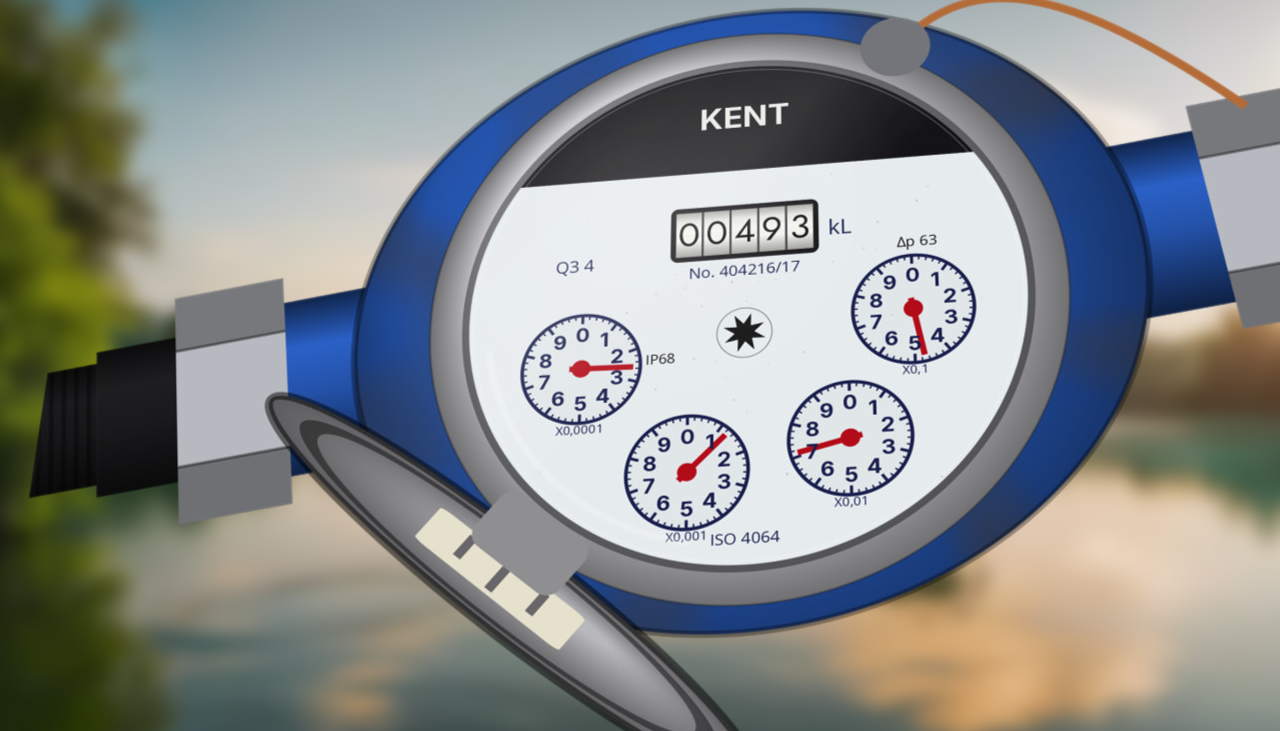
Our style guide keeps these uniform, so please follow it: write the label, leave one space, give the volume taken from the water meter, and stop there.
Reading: 493.4712 kL
